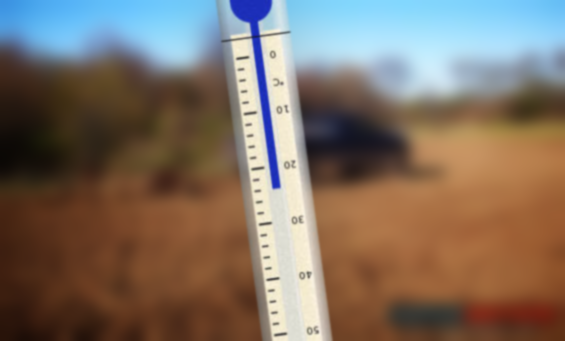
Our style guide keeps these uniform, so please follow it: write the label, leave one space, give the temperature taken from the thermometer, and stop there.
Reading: 24 °C
